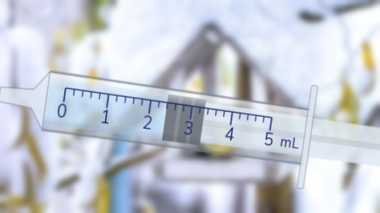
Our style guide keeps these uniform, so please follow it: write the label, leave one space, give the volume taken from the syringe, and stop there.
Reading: 2.4 mL
